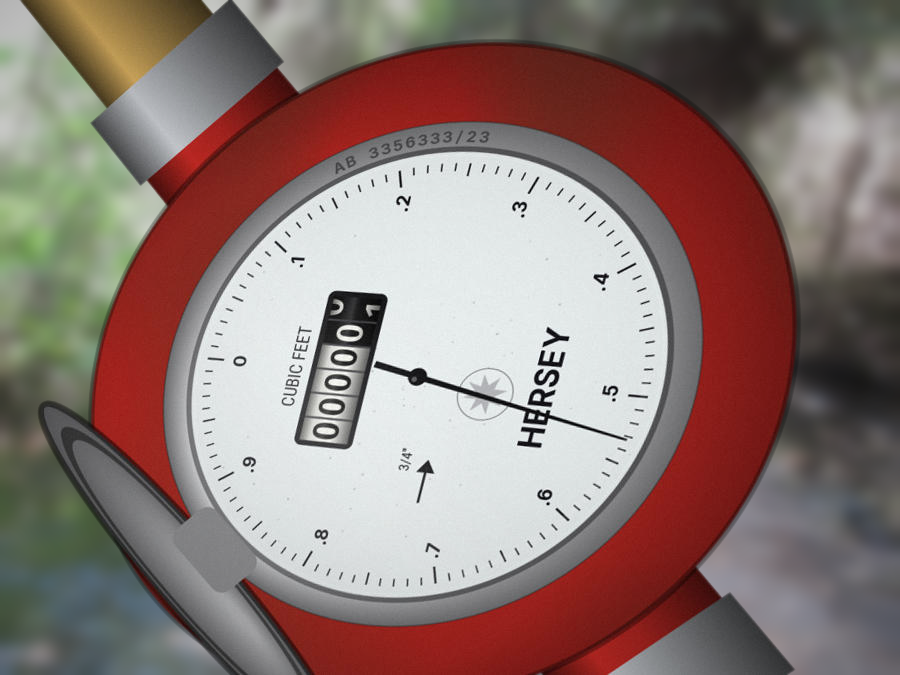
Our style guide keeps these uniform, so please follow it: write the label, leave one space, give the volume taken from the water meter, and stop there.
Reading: 0.53 ft³
